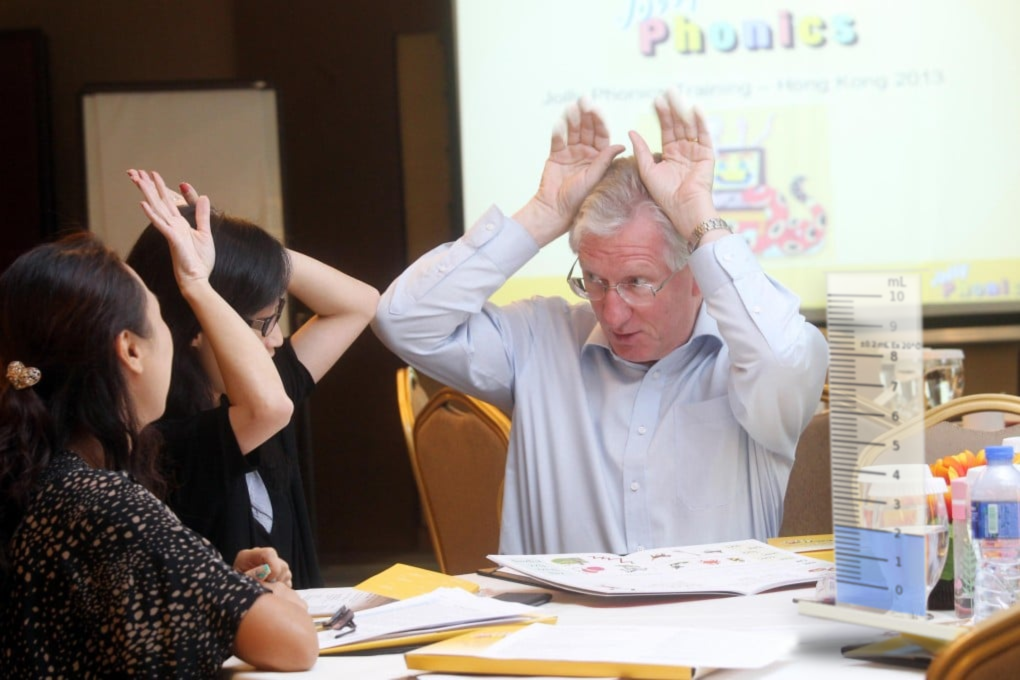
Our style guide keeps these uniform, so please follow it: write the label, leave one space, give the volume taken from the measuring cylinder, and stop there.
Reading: 2 mL
